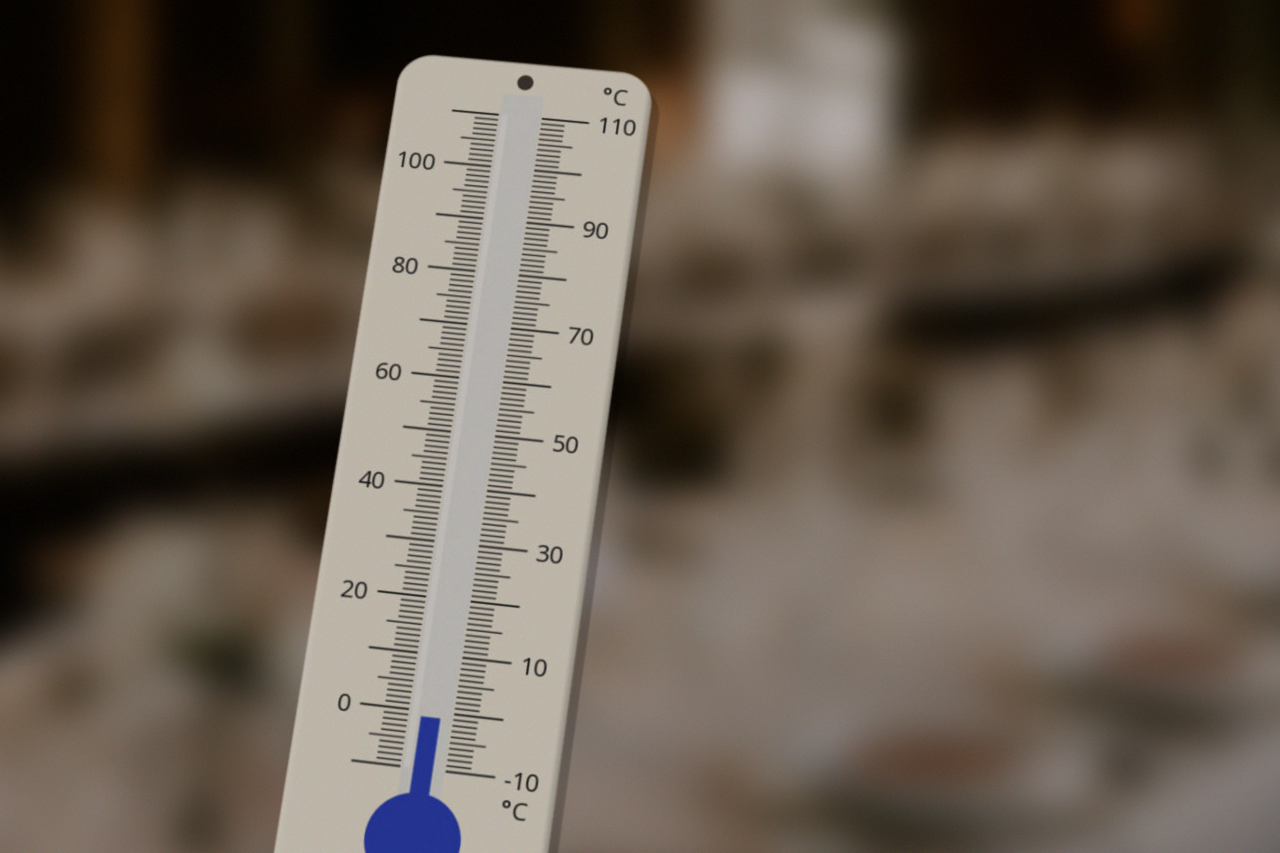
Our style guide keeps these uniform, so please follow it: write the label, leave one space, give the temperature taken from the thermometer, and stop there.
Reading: -1 °C
